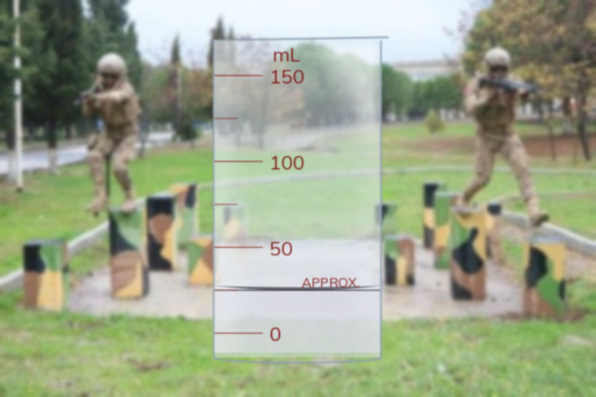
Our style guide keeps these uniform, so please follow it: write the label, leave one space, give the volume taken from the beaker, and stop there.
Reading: 25 mL
